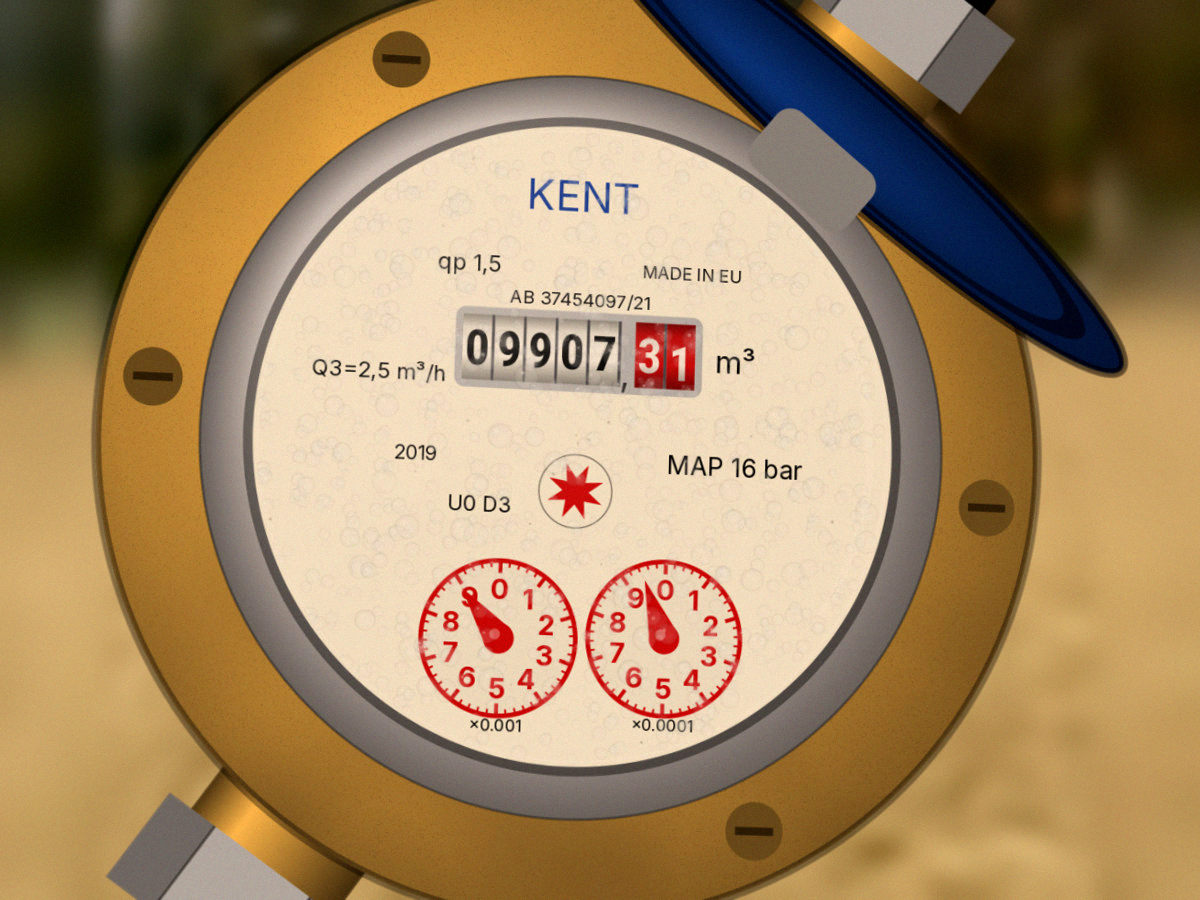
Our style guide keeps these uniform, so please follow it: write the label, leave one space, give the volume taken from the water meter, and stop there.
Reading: 9907.3089 m³
